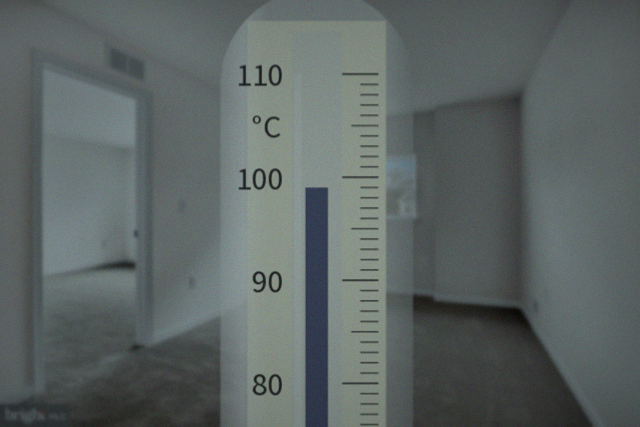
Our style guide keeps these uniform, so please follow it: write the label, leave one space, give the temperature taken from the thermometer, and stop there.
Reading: 99 °C
